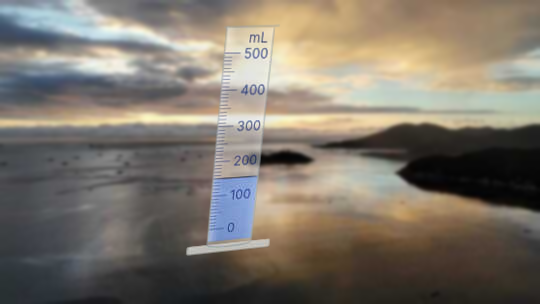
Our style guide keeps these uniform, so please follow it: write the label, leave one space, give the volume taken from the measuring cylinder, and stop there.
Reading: 150 mL
